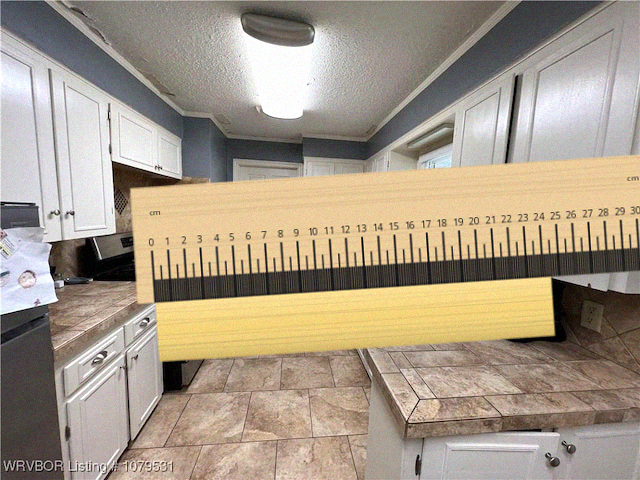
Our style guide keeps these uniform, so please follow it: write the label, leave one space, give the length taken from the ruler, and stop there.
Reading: 24.5 cm
